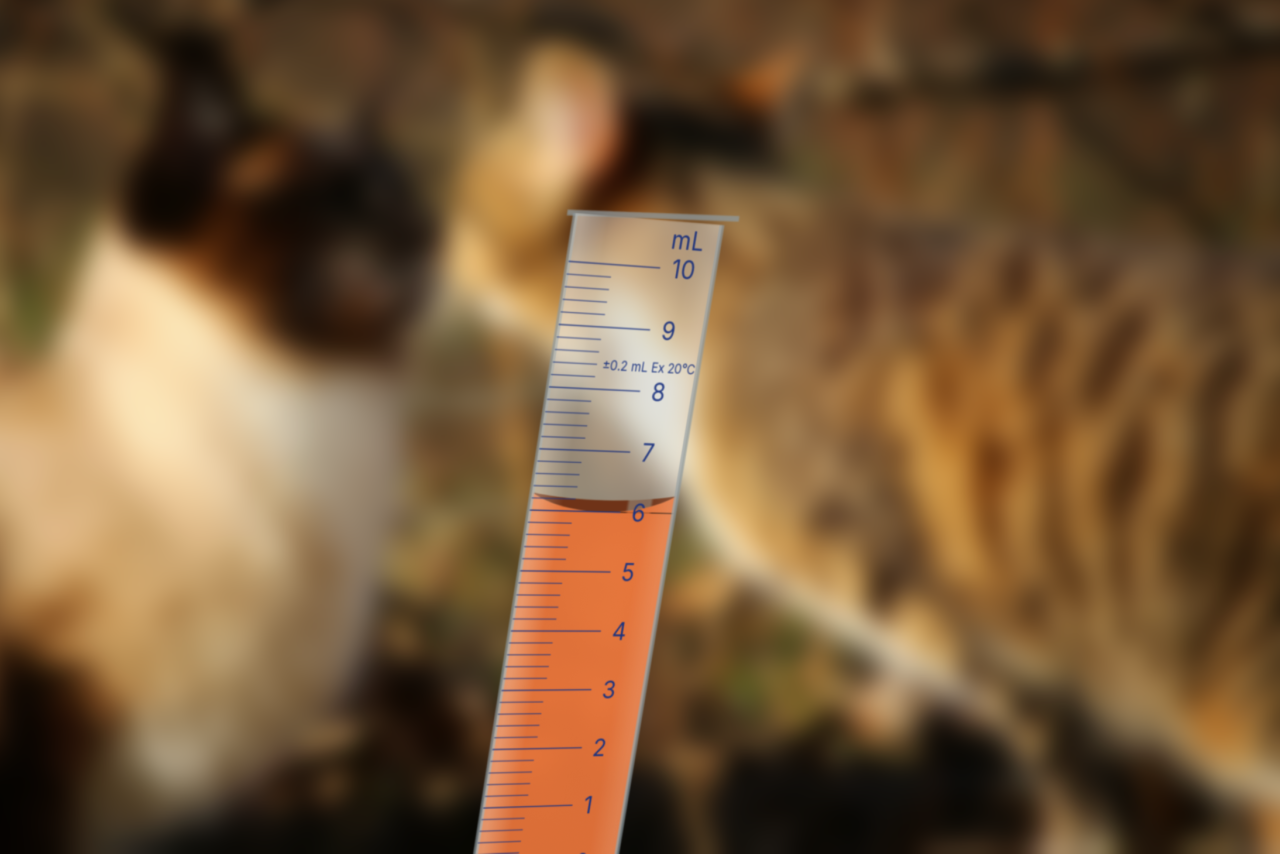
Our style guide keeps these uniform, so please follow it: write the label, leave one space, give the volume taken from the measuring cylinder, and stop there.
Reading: 6 mL
